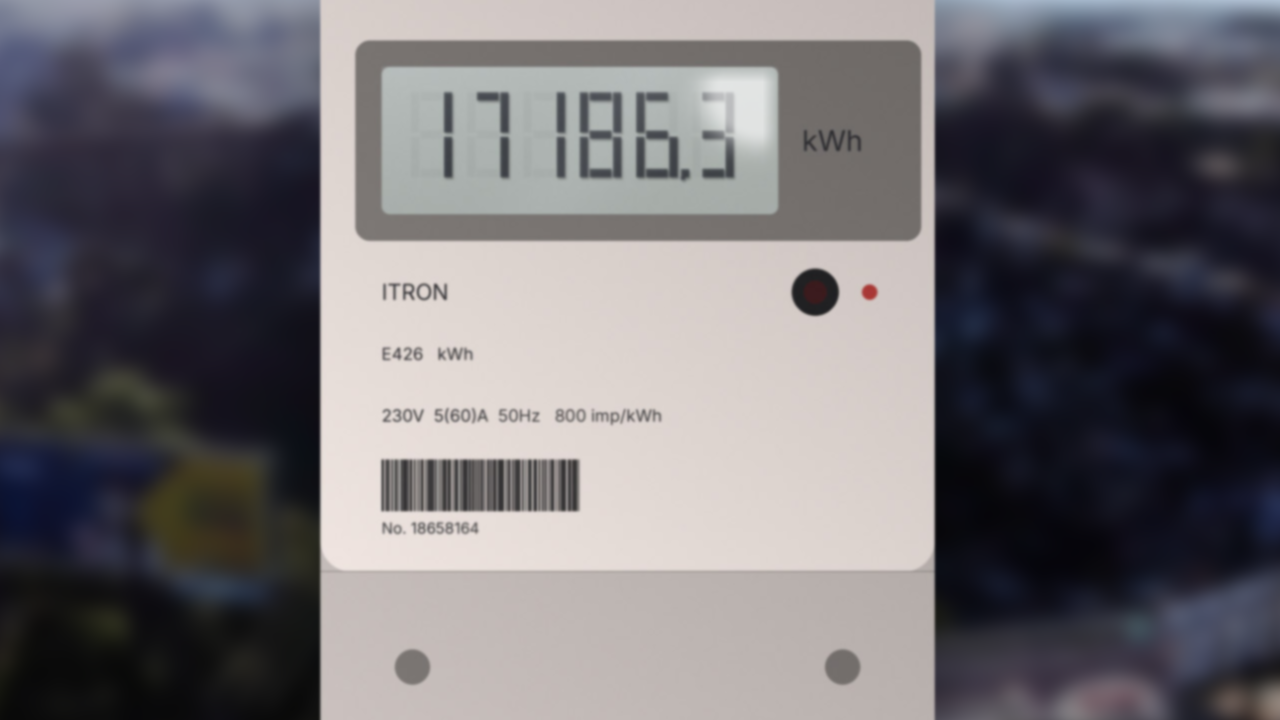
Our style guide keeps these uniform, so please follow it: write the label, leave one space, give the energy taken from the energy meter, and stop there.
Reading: 17186.3 kWh
